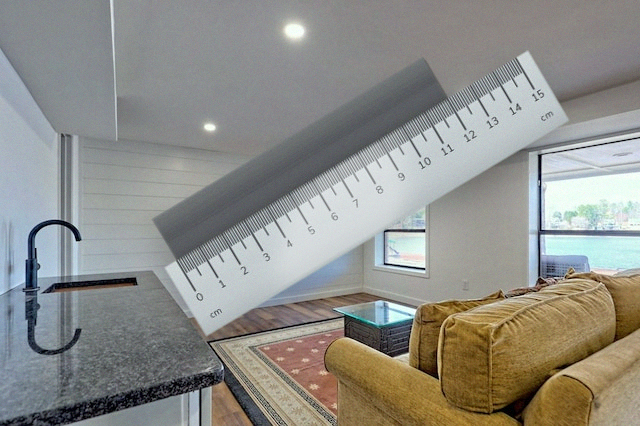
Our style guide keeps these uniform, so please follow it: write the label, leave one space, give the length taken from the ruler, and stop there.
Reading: 12 cm
